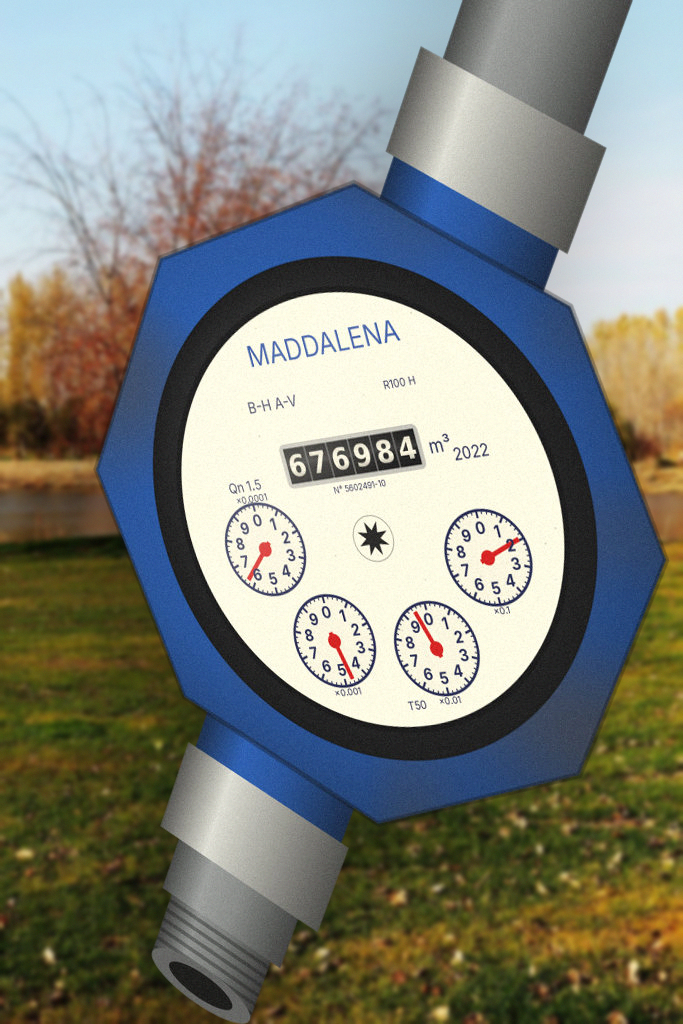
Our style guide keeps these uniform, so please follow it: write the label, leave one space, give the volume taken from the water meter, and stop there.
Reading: 676984.1946 m³
